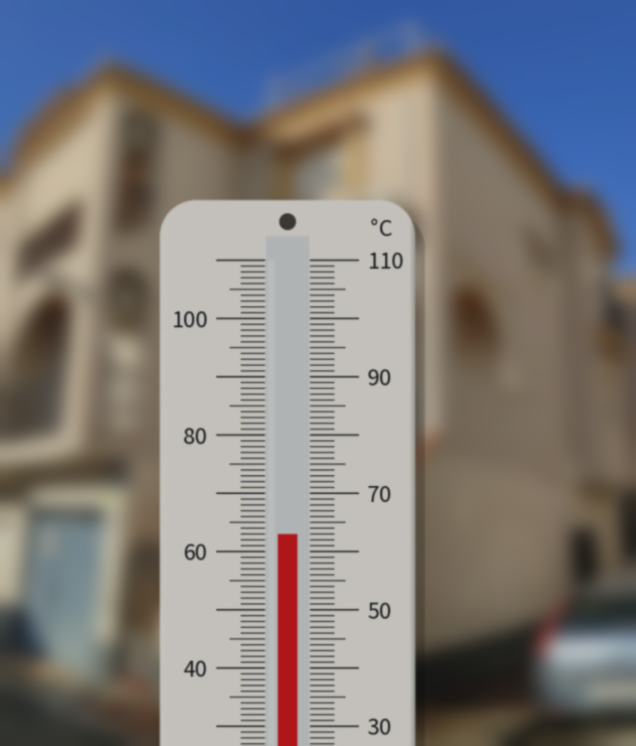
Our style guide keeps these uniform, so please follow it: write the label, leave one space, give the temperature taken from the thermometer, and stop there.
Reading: 63 °C
